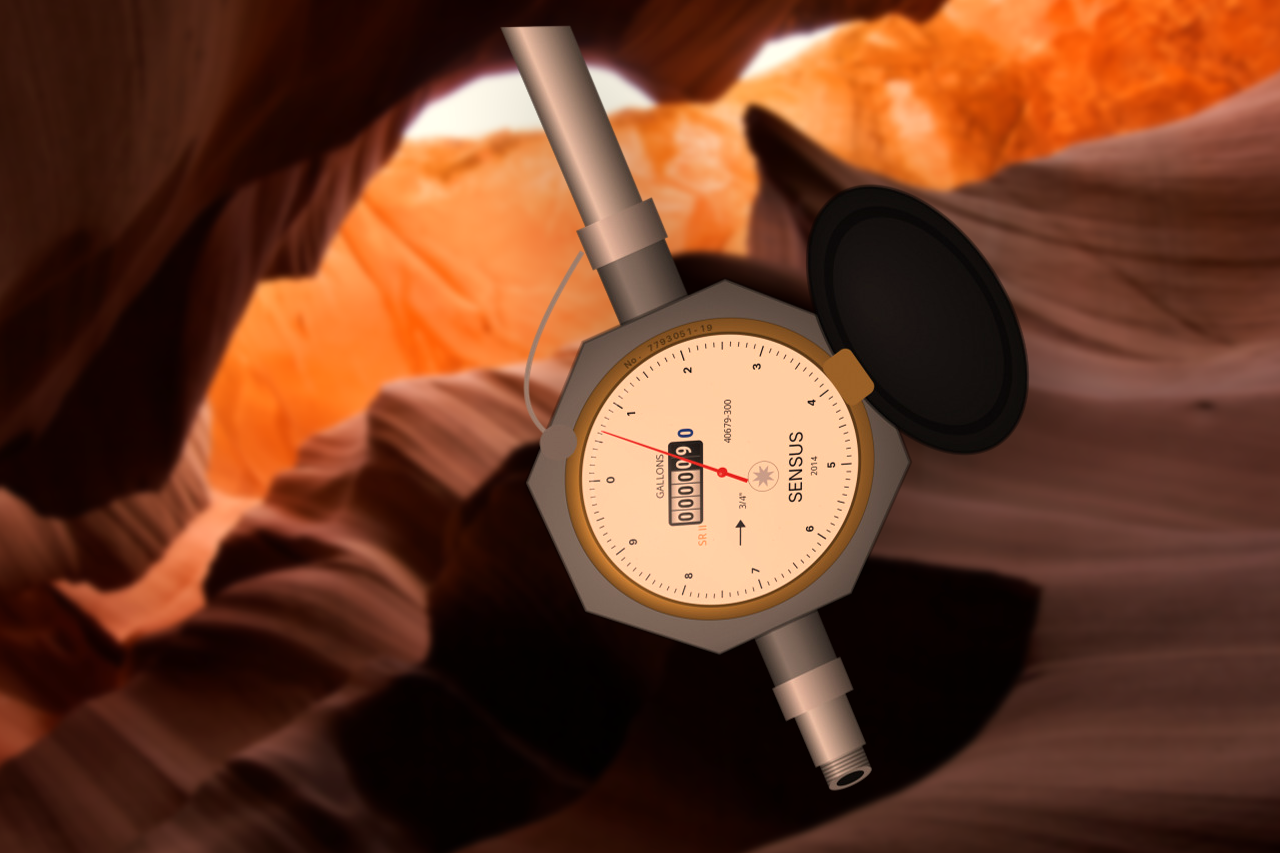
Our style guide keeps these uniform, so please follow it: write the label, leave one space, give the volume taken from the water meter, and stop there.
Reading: 90.6 gal
